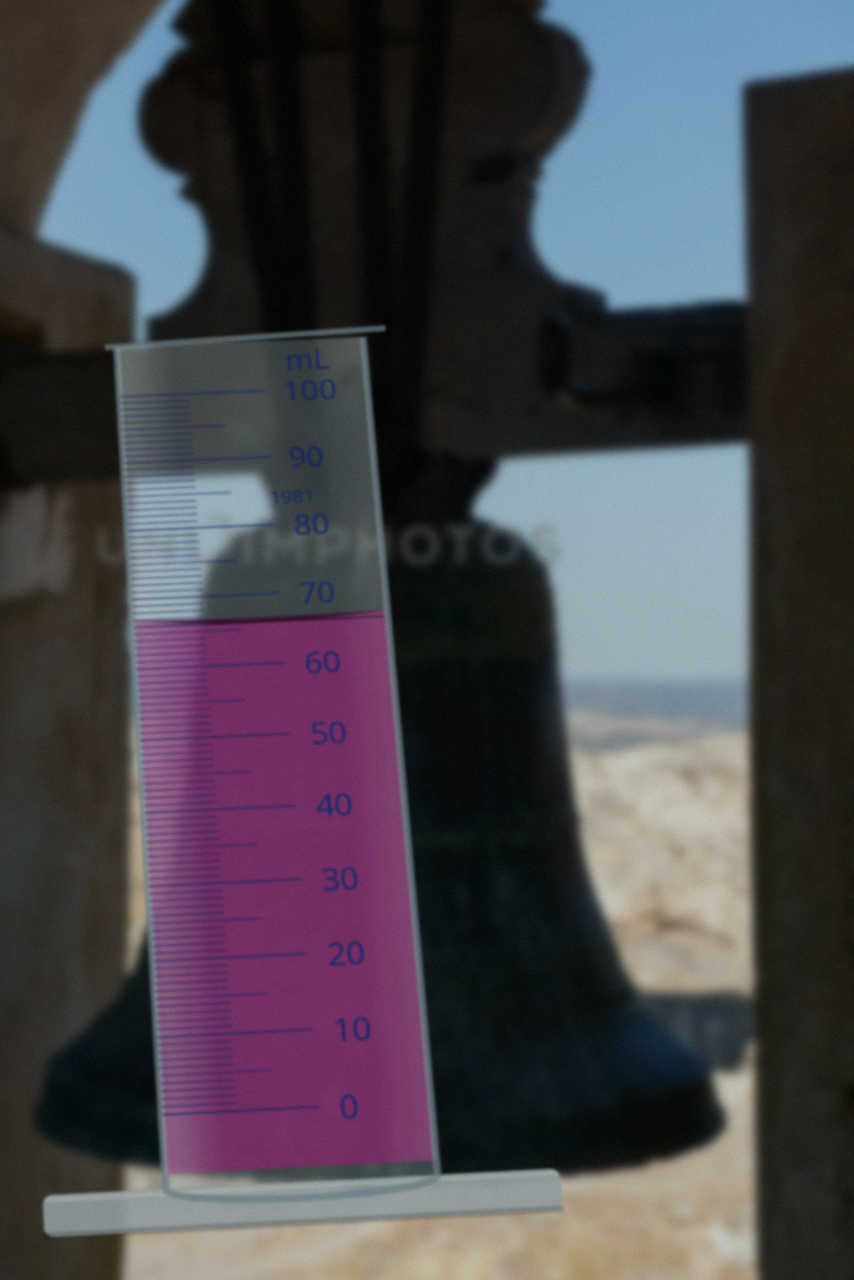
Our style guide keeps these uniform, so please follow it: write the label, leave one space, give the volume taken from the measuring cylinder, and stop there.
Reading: 66 mL
